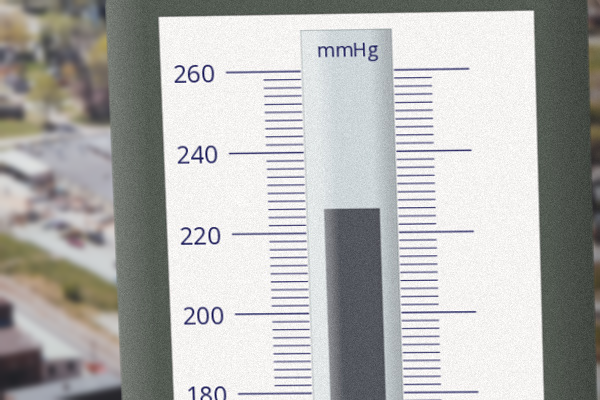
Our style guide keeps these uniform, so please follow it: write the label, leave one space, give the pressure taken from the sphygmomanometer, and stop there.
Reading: 226 mmHg
